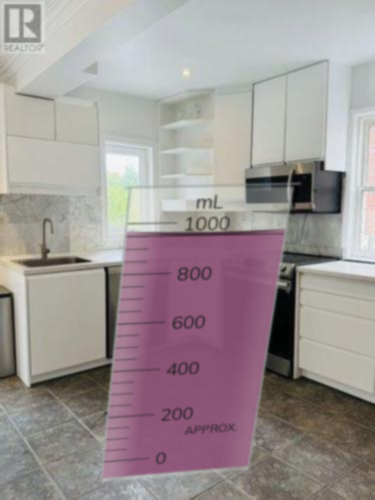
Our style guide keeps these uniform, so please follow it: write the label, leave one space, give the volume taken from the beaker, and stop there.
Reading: 950 mL
